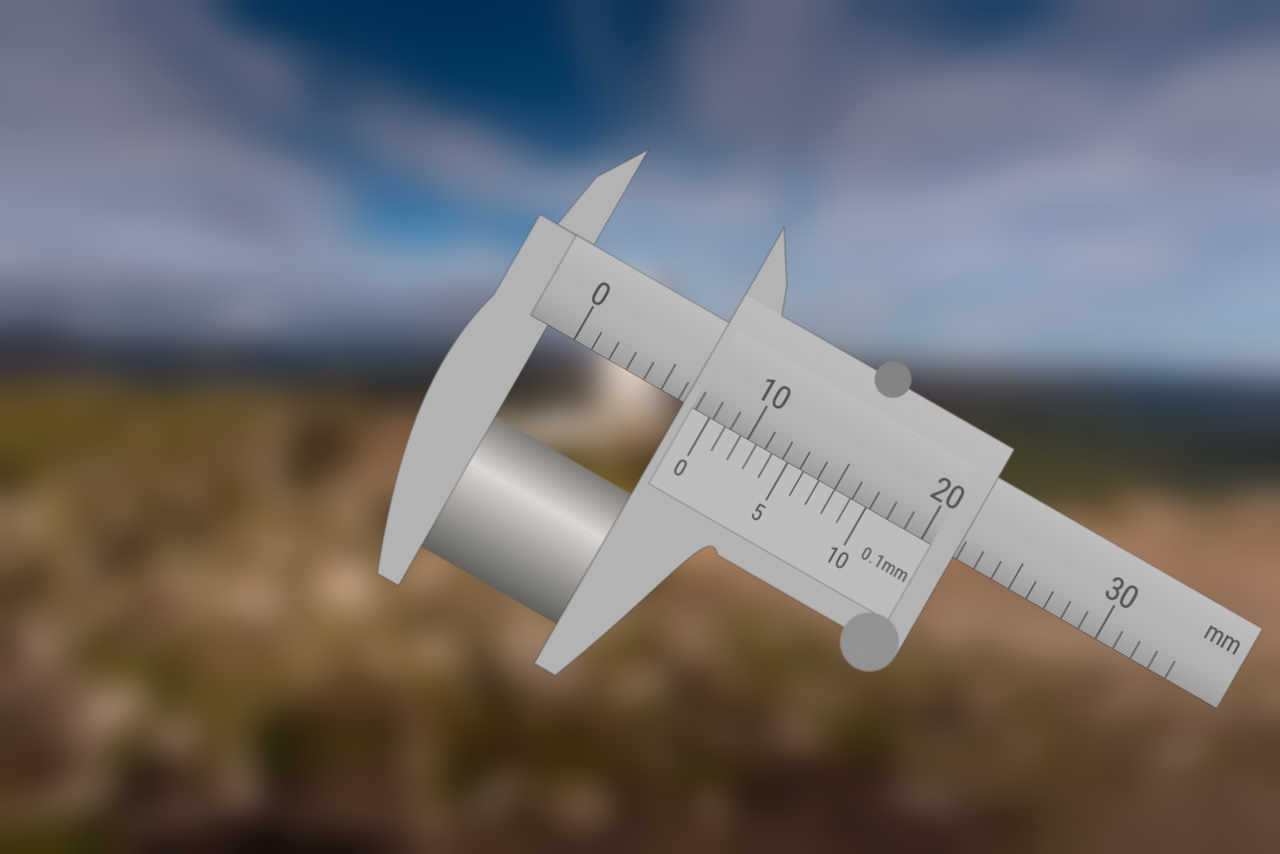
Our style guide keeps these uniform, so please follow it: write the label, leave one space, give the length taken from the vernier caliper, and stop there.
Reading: 7.8 mm
